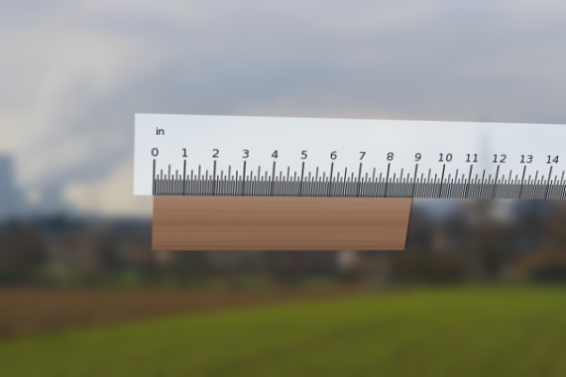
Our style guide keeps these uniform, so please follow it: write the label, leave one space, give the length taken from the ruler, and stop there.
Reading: 9 in
